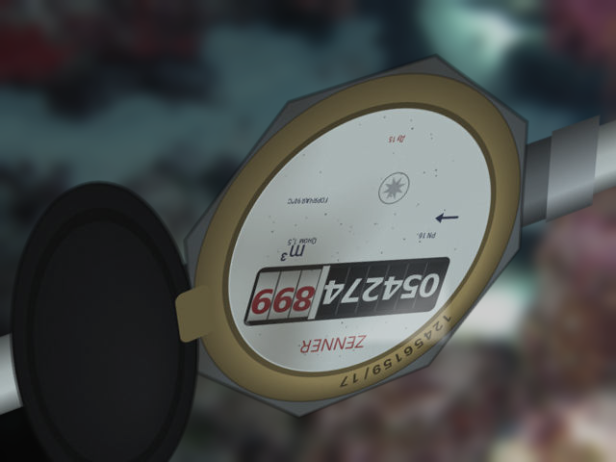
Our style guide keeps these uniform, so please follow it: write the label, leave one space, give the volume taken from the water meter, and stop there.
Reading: 54274.899 m³
